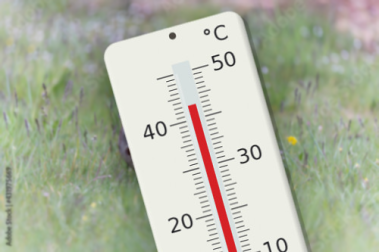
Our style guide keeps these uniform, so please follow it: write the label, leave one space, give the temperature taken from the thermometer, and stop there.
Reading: 43 °C
